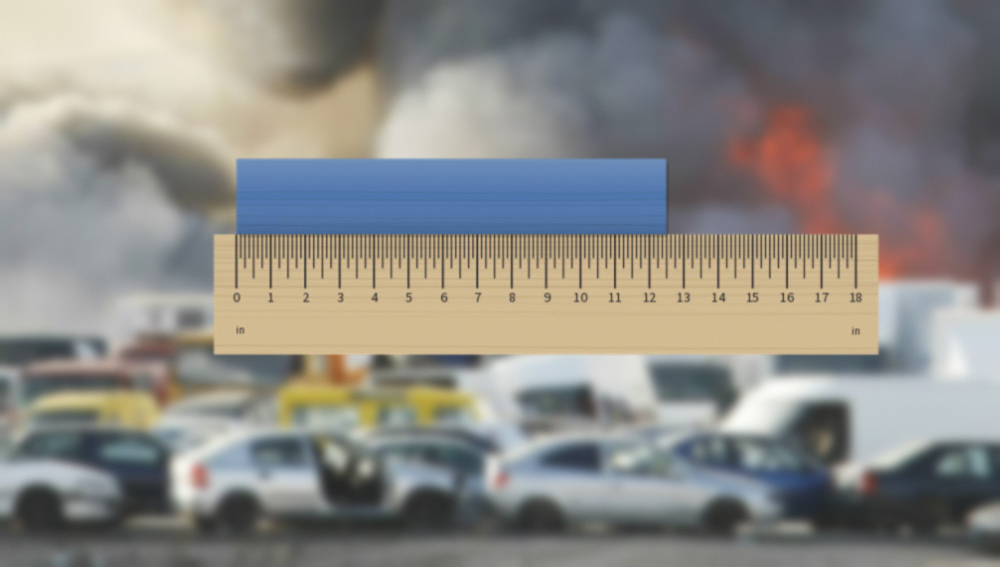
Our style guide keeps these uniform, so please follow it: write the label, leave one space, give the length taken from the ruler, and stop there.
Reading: 12.5 in
